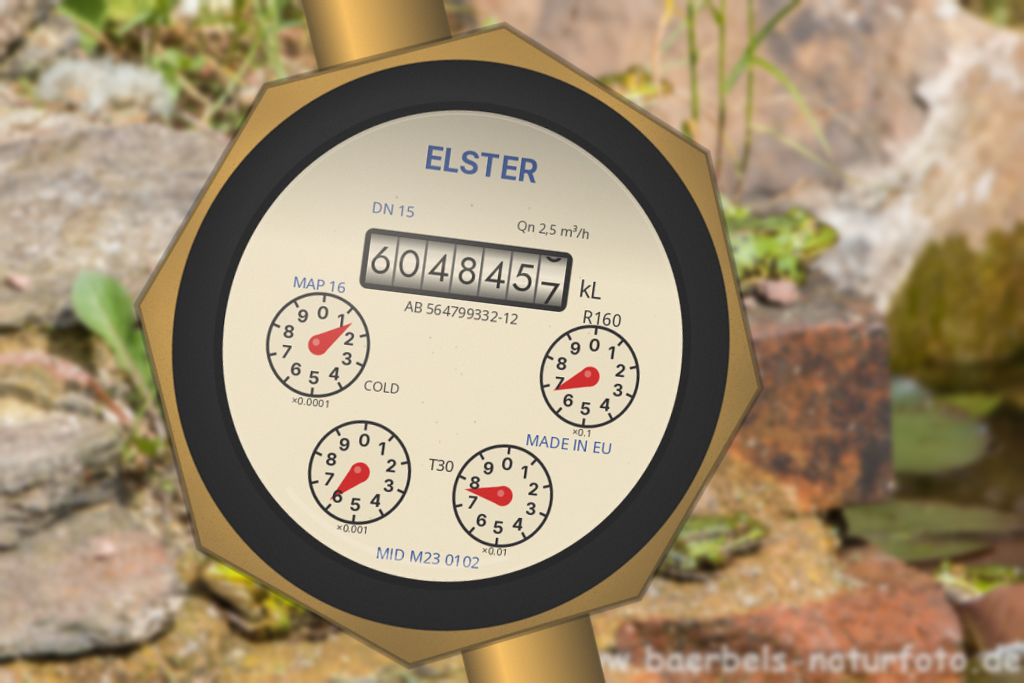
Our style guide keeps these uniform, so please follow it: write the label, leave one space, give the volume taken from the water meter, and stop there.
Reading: 6048456.6761 kL
